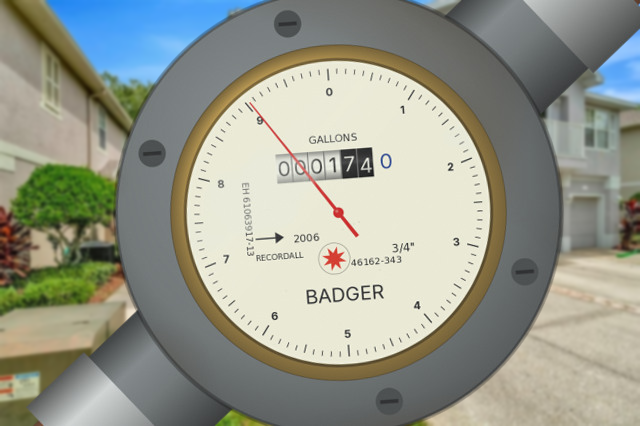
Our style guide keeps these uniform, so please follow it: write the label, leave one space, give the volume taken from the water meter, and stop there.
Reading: 1739.0 gal
